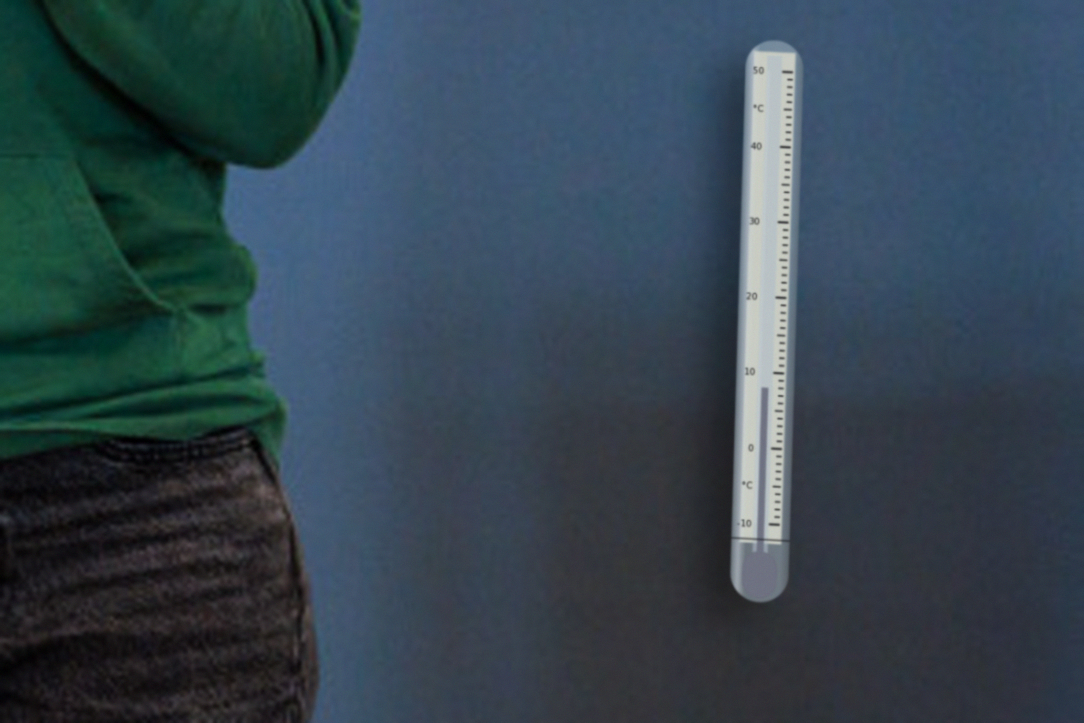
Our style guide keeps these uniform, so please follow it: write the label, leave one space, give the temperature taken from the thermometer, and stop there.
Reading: 8 °C
